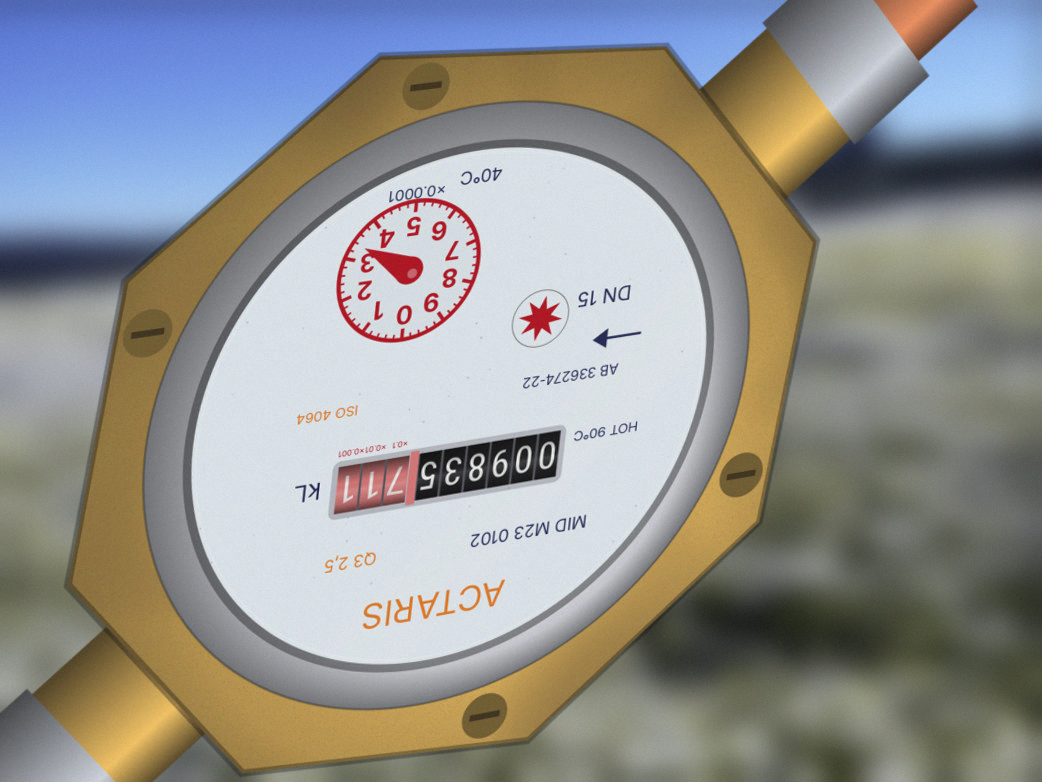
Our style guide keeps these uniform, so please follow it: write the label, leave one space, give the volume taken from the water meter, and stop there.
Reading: 9835.7113 kL
